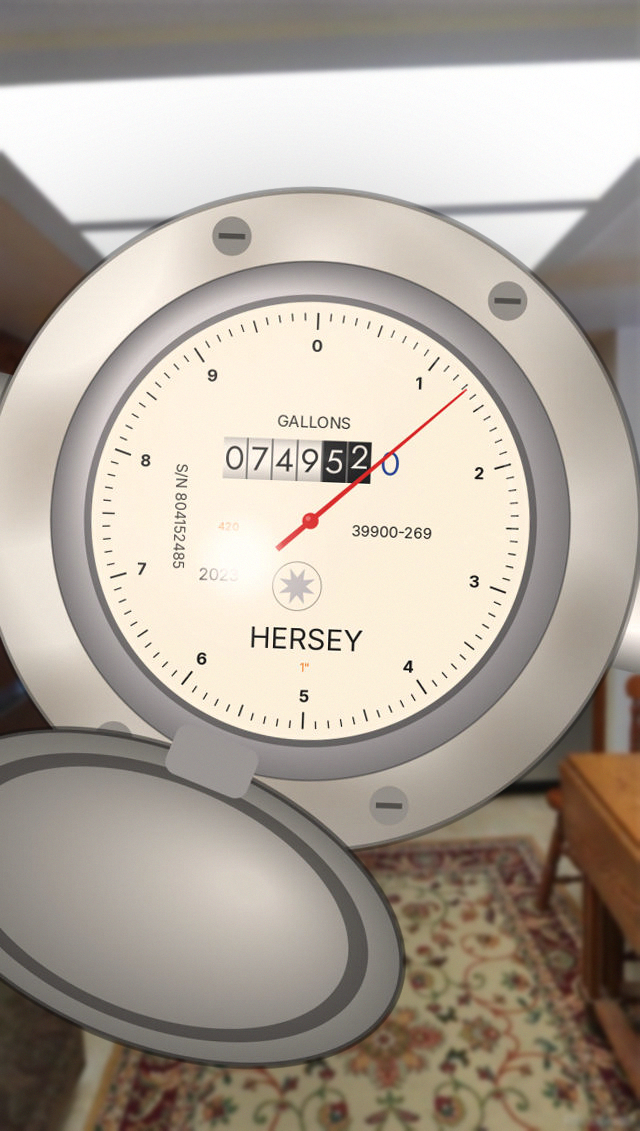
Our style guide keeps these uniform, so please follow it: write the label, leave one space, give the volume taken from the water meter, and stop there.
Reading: 749521.3 gal
